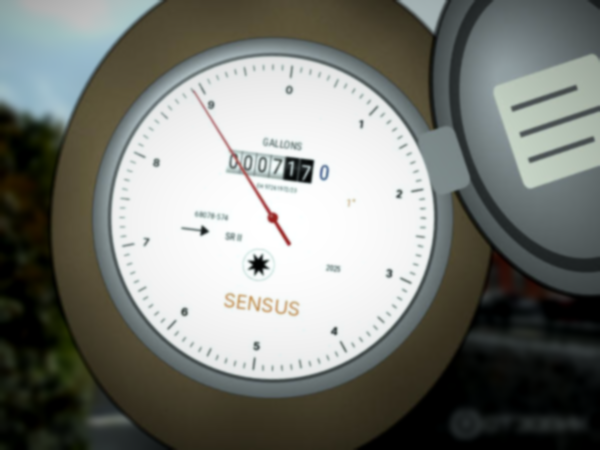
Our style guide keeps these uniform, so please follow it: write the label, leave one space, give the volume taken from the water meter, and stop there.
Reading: 7168.9 gal
